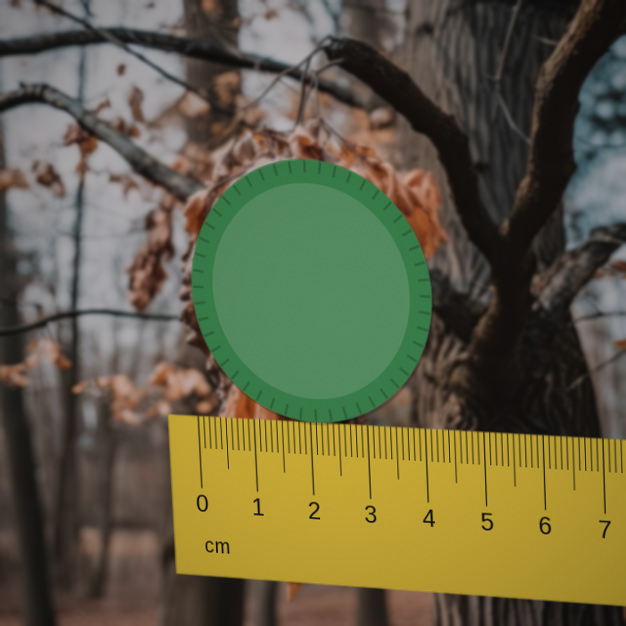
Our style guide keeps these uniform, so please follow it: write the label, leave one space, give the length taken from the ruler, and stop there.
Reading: 4.2 cm
